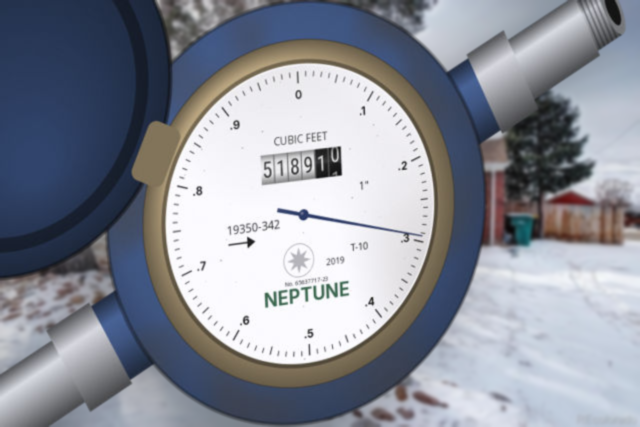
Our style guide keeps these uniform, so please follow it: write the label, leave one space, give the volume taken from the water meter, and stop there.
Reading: 518910.29 ft³
